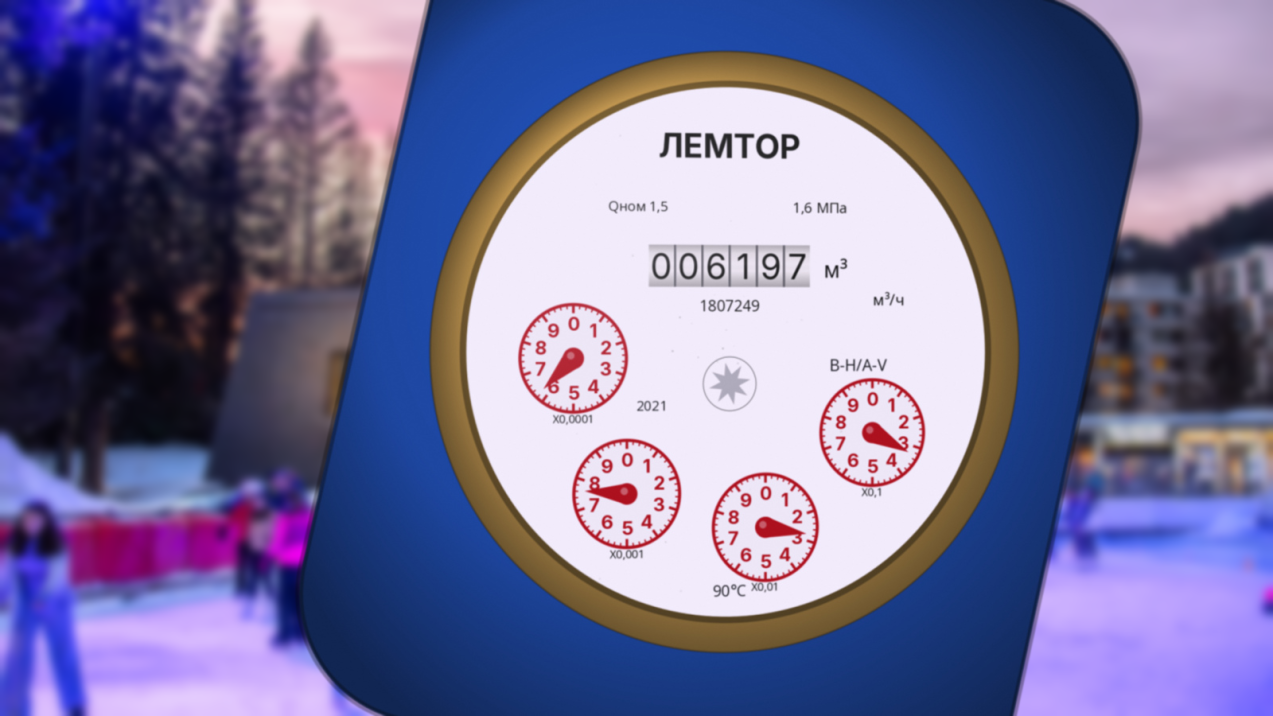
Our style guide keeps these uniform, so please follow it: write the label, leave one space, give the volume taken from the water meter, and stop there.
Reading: 6197.3276 m³
